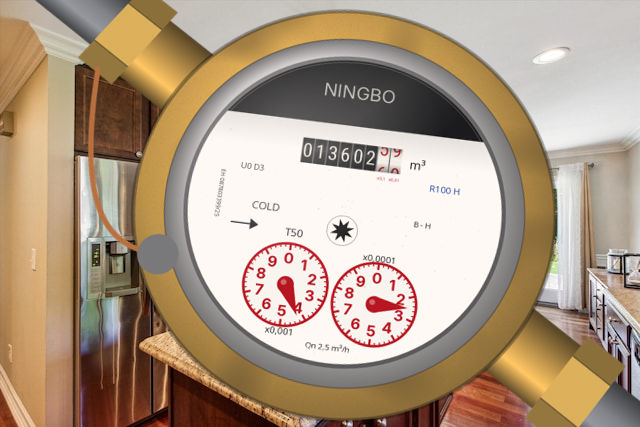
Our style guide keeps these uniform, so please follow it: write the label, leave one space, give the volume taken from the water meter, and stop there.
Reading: 13602.5942 m³
